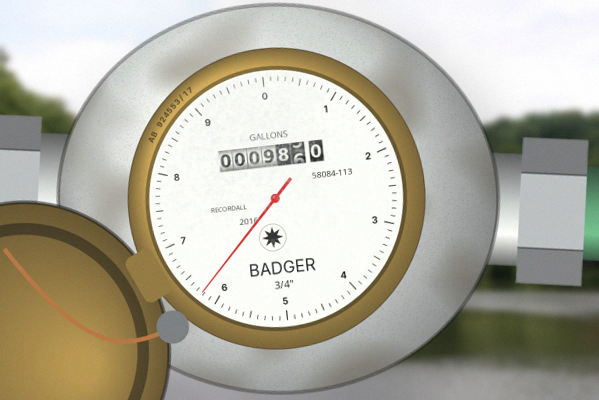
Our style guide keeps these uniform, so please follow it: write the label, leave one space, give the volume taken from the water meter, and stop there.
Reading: 9856.2 gal
